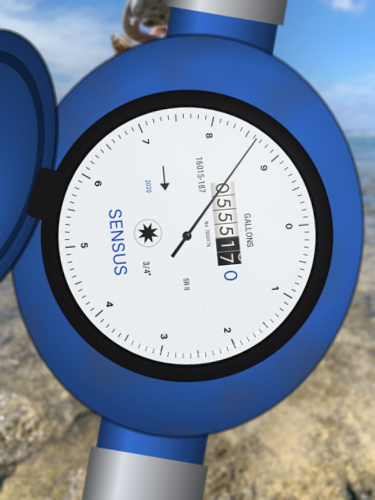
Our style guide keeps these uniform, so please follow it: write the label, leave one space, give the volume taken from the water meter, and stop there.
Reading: 555168.6 gal
